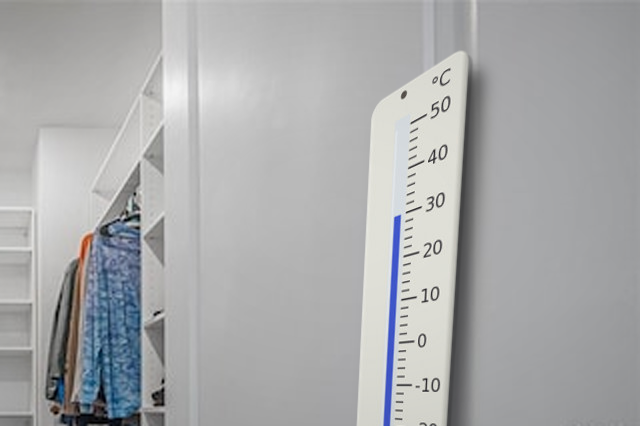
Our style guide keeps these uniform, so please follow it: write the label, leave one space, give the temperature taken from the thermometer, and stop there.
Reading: 30 °C
